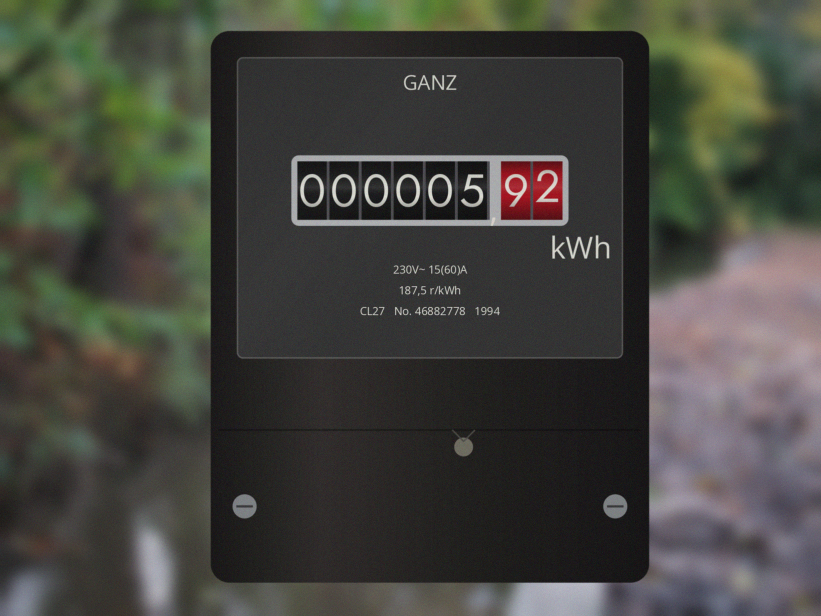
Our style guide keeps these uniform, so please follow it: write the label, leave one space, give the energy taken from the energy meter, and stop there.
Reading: 5.92 kWh
